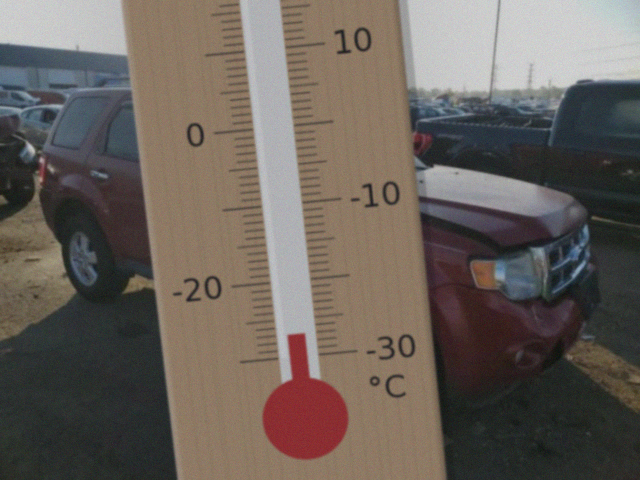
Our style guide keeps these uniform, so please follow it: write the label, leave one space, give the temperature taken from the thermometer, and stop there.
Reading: -27 °C
